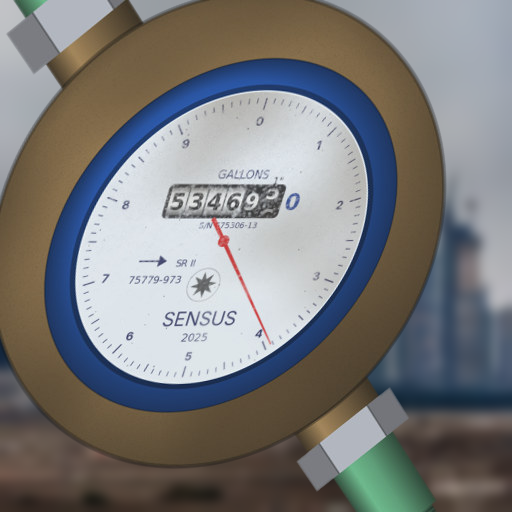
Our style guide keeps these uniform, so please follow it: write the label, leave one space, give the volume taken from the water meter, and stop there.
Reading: 5346953.9 gal
